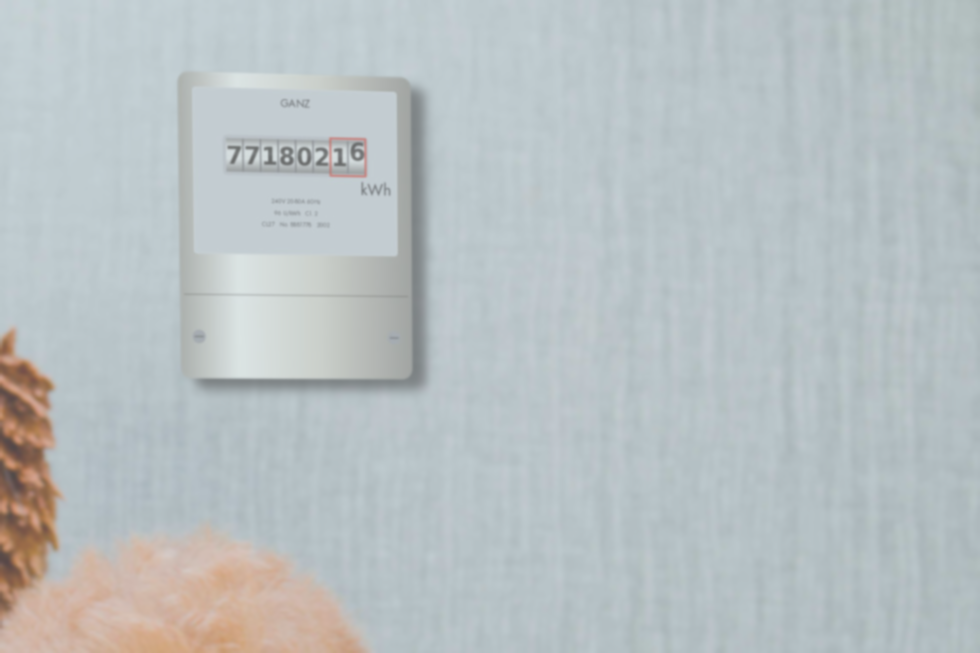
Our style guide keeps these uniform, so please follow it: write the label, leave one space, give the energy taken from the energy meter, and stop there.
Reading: 771802.16 kWh
